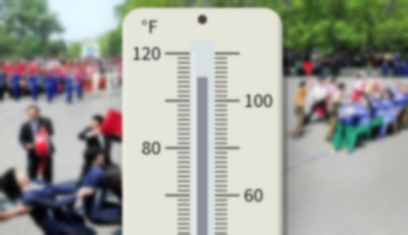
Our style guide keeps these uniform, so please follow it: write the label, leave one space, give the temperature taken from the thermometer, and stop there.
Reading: 110 °F
